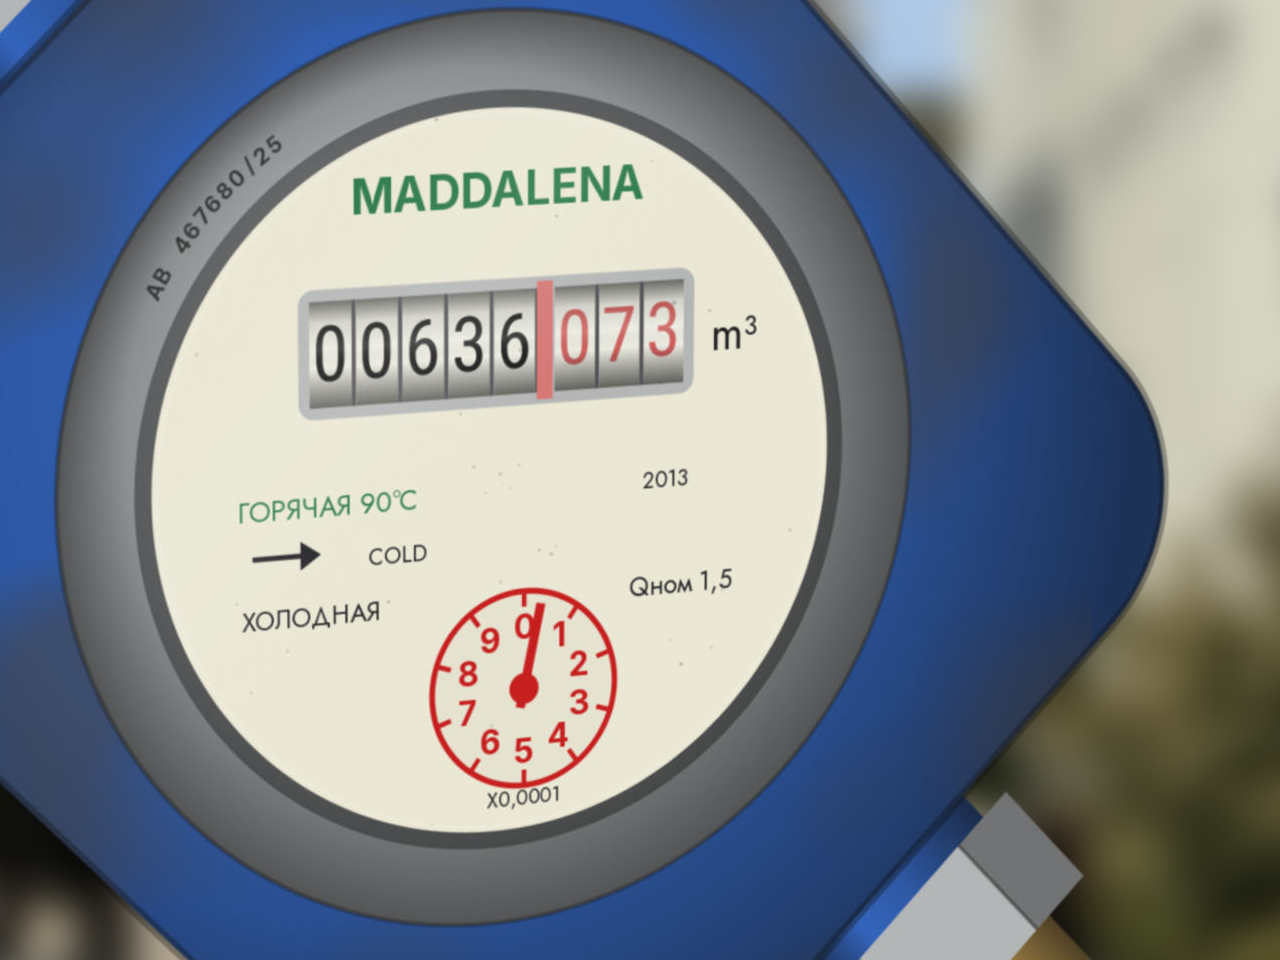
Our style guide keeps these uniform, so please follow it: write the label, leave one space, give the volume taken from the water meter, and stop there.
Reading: 636.0730 m³
